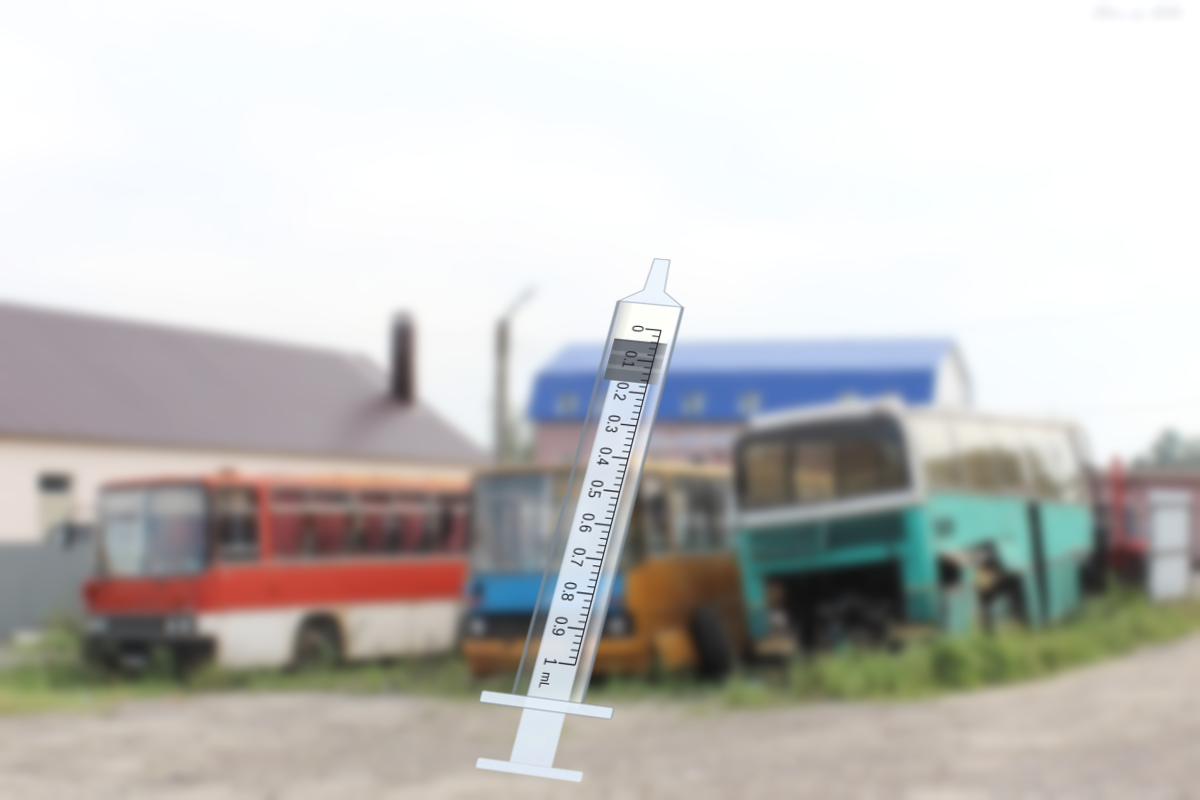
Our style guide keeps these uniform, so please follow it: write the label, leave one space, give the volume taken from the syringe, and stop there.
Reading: 0.04 mL
